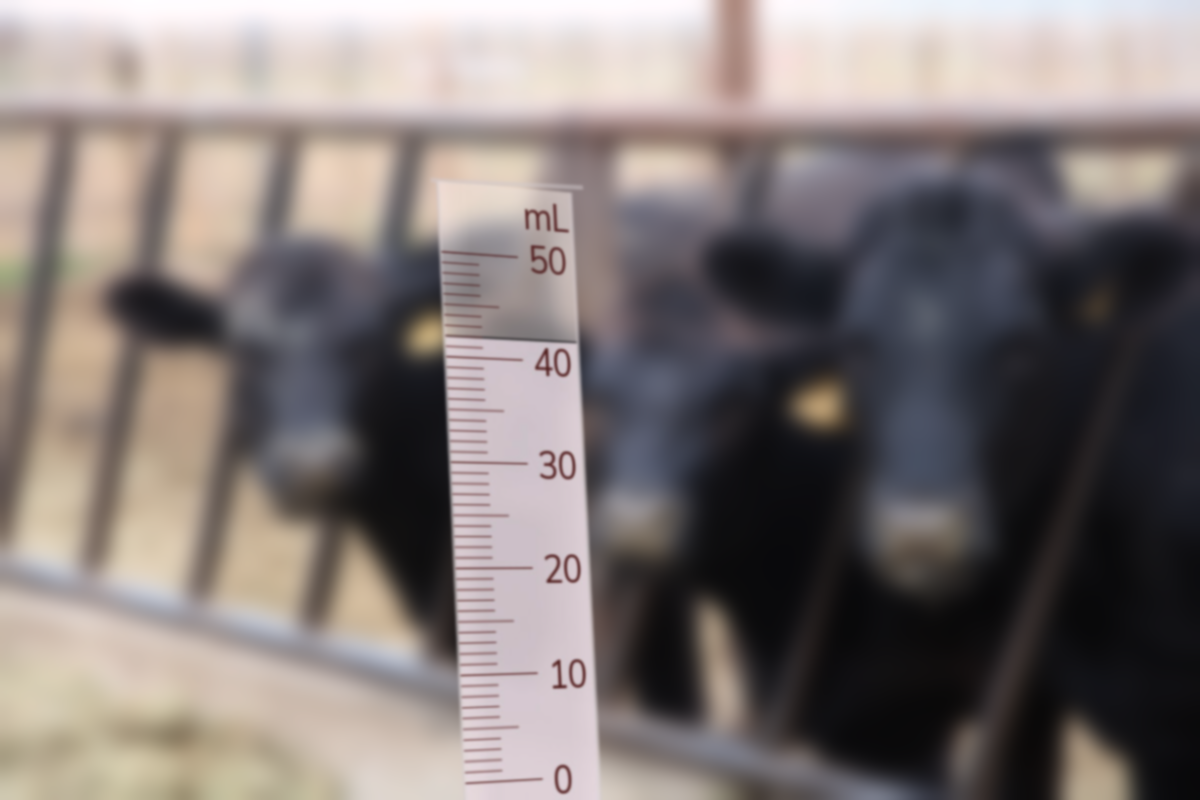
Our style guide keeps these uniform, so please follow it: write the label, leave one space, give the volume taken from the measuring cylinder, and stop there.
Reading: 42 mL
